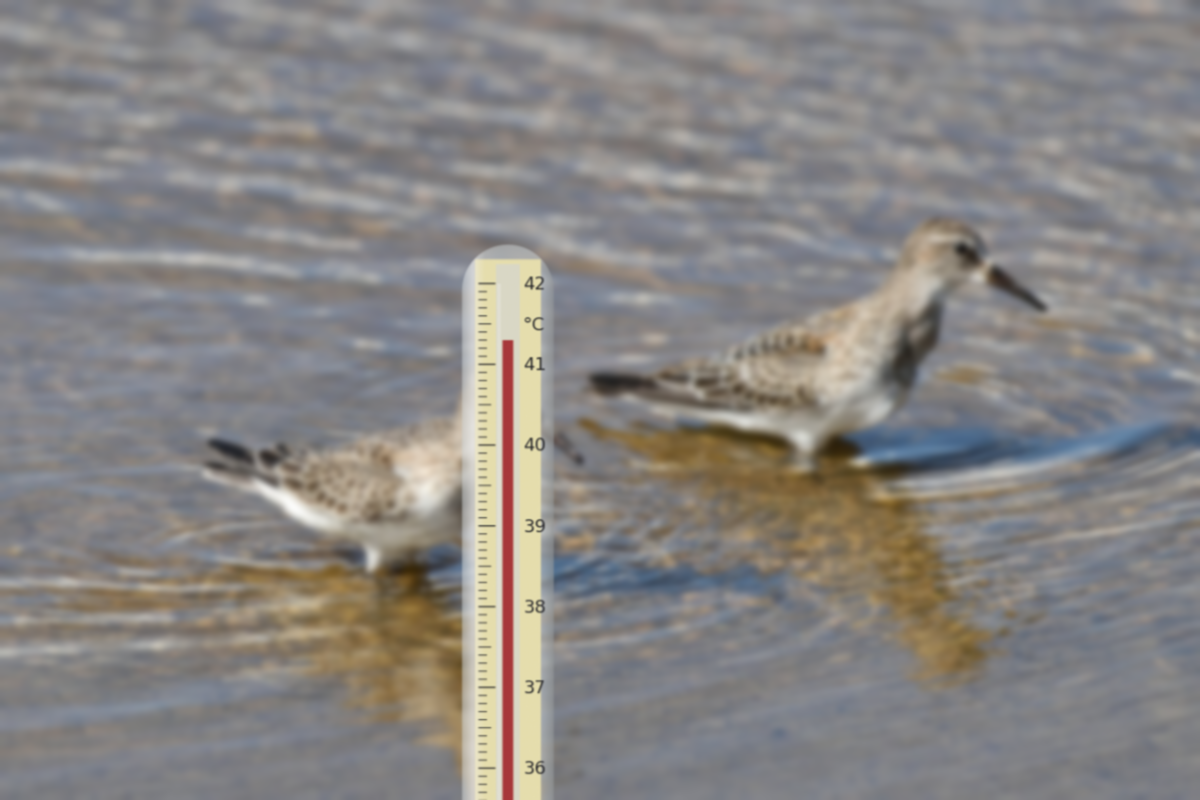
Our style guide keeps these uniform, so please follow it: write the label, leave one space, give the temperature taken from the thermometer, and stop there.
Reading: 41.3 °C
